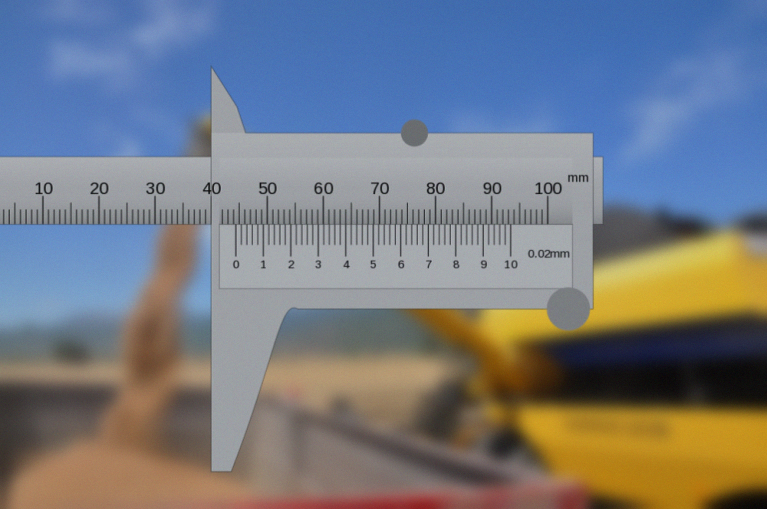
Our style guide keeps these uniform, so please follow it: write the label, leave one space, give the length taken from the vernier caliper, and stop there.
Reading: 44.4 mm
